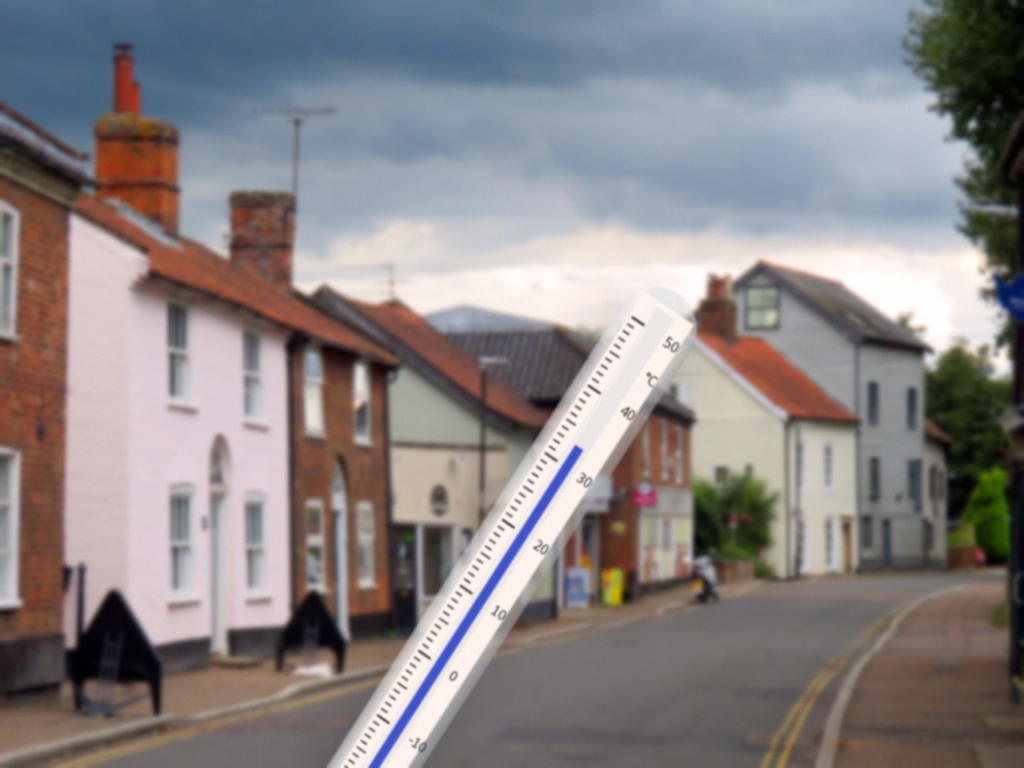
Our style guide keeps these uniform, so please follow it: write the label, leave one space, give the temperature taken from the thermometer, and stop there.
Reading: 33 °C
